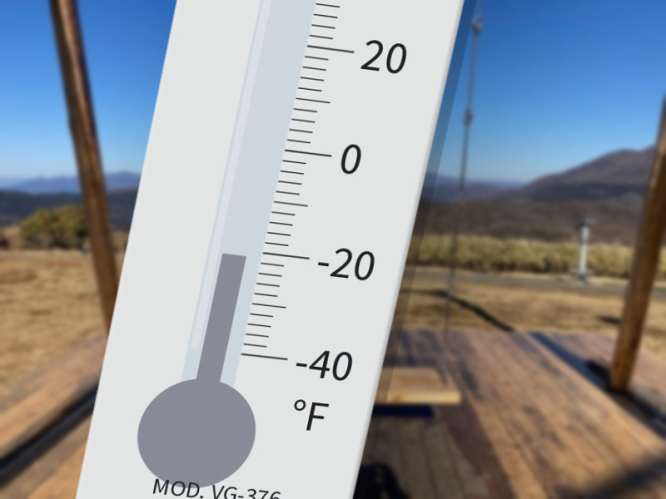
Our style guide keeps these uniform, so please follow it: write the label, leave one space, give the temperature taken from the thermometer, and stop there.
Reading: -21 °F
